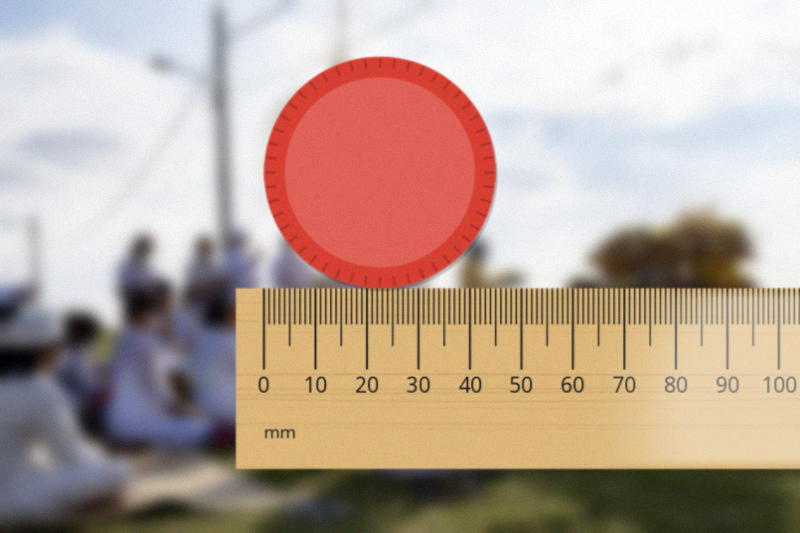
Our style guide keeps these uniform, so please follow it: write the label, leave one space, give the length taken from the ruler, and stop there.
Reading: 45 mm
